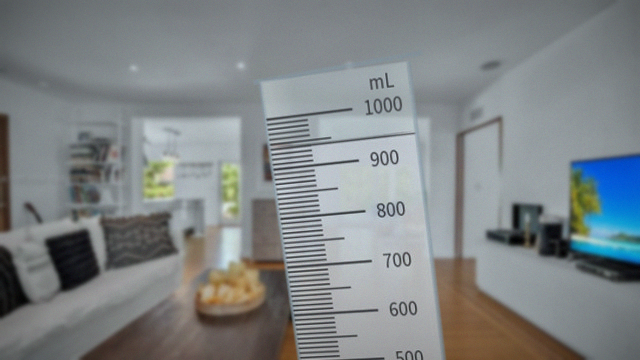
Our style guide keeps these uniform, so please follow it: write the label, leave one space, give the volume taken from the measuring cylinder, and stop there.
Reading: 940 mL
